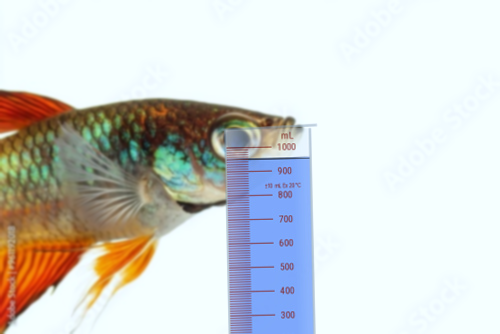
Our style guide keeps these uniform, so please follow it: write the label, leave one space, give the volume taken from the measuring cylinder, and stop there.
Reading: 950 mL
